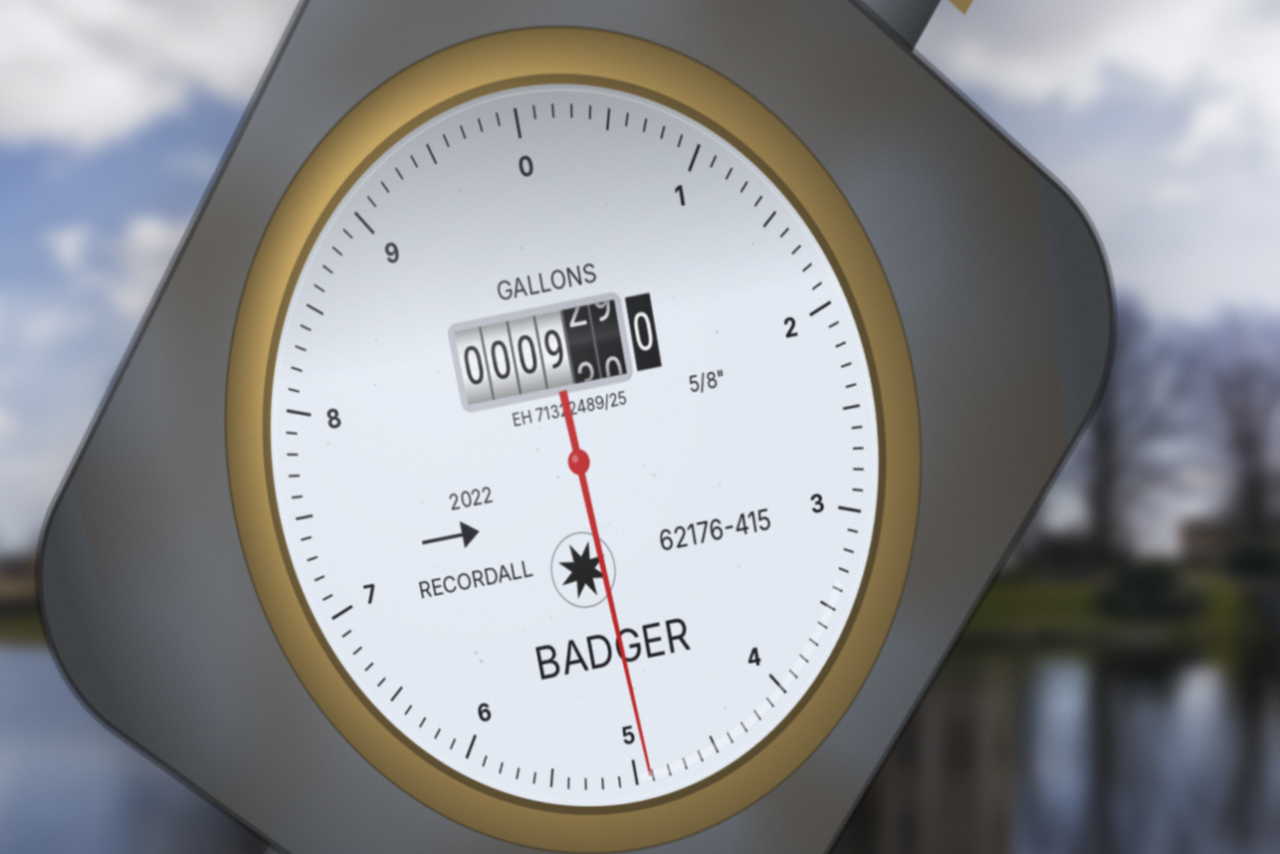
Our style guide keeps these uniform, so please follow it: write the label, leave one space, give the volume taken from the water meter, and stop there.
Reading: 9294.9 gal
